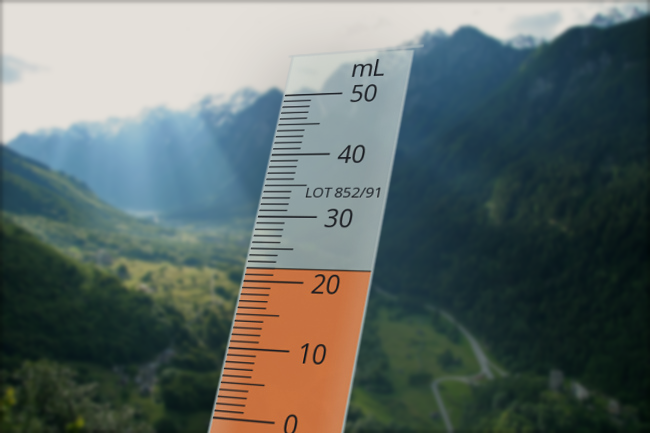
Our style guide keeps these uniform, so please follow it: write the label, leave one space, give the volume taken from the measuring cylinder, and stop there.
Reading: 22 mL
